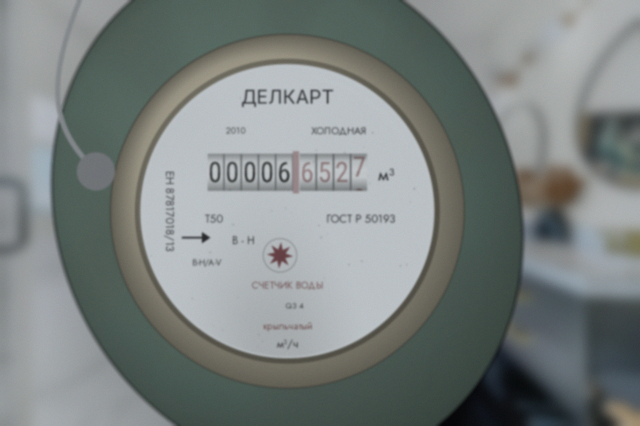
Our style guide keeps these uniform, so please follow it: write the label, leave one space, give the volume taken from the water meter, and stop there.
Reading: 6.6527 m³
